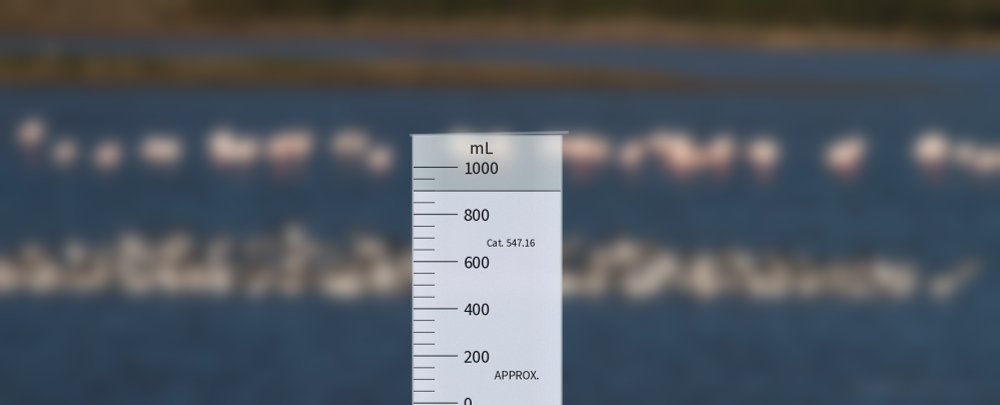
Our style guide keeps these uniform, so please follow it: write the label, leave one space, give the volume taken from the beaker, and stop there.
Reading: 900 mL
